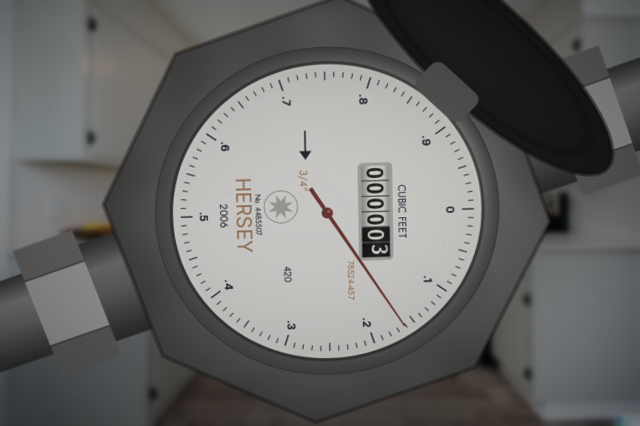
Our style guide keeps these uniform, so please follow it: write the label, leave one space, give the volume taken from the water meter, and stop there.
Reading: 3.16 ft³
